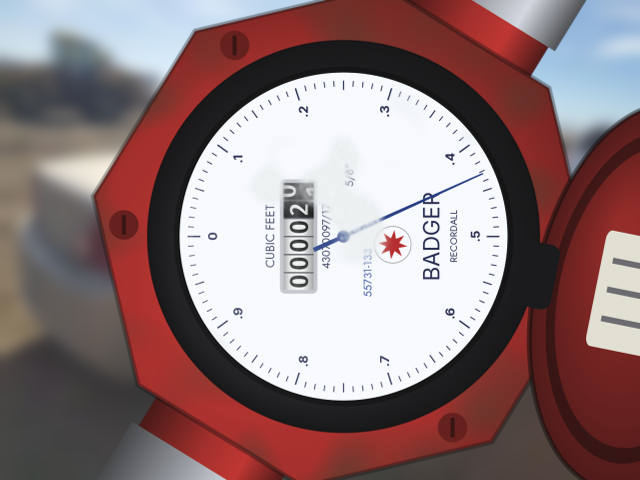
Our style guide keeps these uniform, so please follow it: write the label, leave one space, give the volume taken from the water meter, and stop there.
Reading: 20.43 ft³
